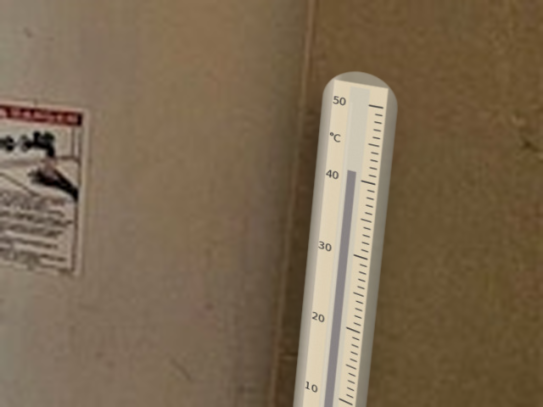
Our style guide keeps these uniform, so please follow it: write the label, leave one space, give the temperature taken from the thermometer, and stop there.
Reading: 41 °C
